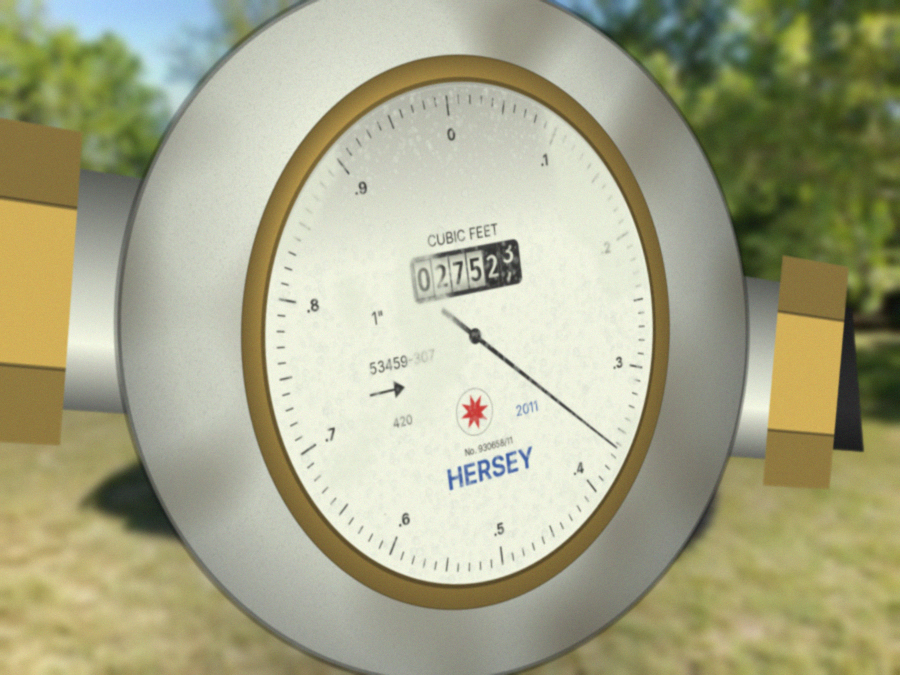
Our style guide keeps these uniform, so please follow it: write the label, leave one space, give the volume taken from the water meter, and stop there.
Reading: 27523.36 ft³
